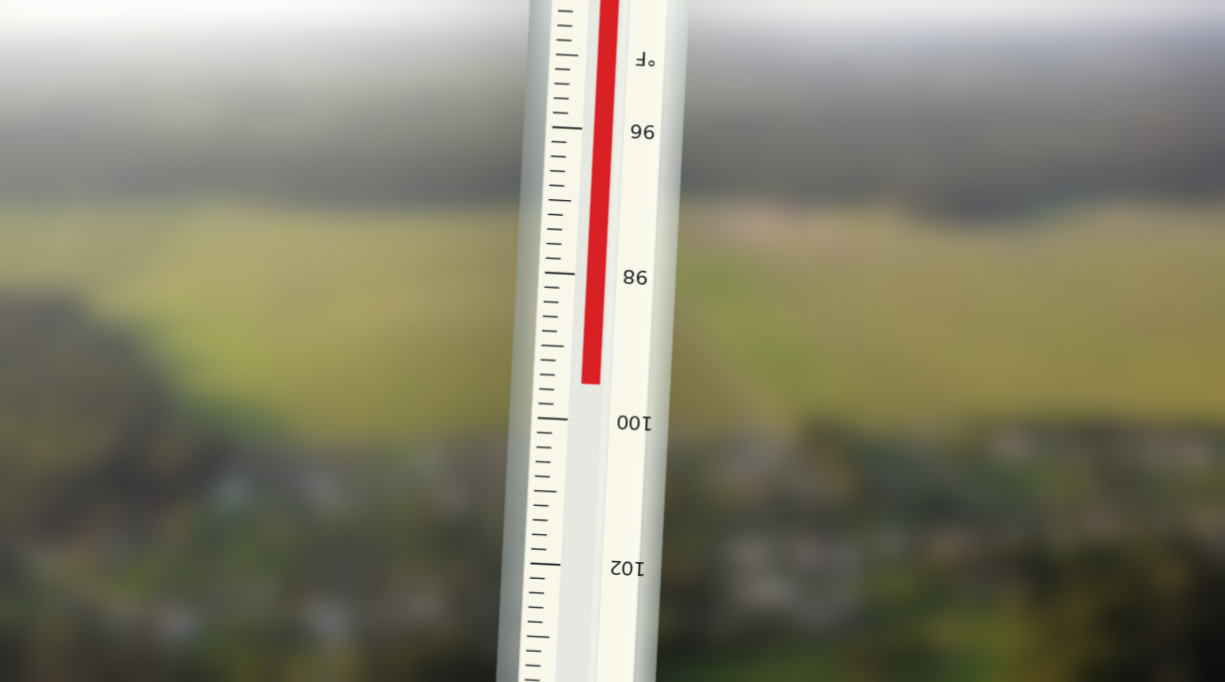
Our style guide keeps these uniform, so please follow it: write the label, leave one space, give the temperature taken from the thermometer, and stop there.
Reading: 99.5 °F
